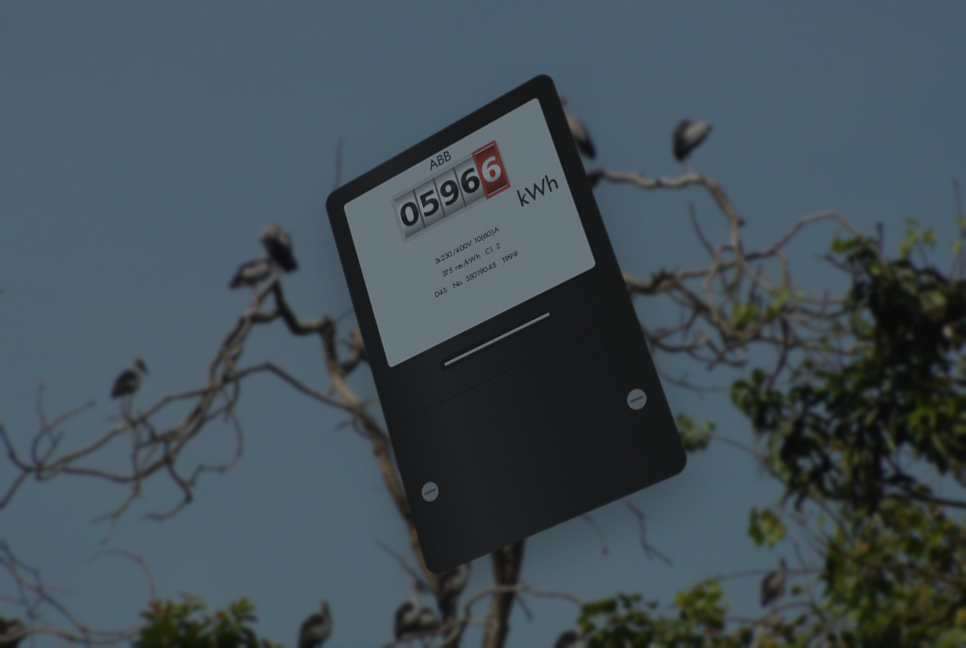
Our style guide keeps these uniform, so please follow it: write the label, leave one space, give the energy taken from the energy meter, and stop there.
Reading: 596.6 kWh
